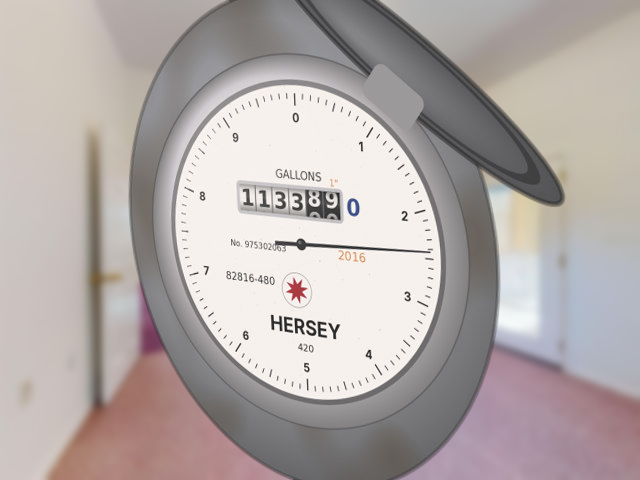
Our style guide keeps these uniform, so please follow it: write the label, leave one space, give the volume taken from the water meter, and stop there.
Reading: 1133892.4 gal
